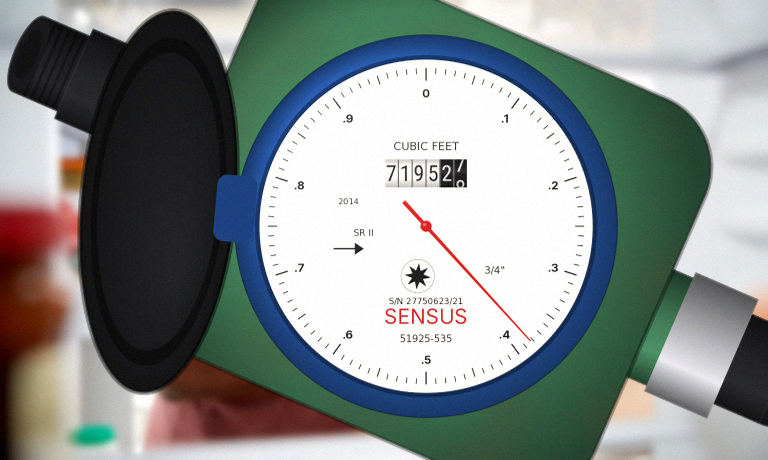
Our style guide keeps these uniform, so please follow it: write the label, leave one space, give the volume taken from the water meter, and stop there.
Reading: 719527.38 ft³
